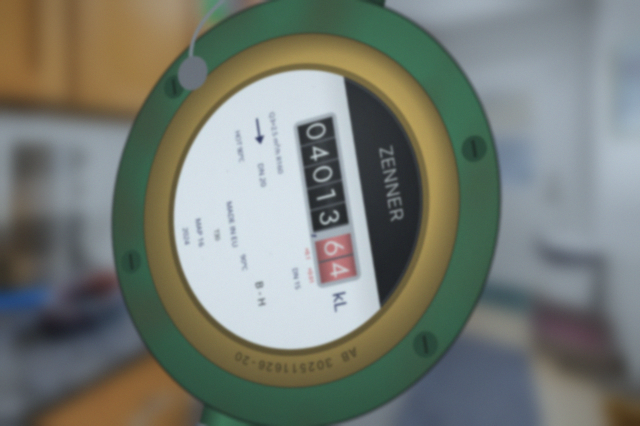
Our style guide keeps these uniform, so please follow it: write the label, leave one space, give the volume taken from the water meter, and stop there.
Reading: 4013.64 kL
